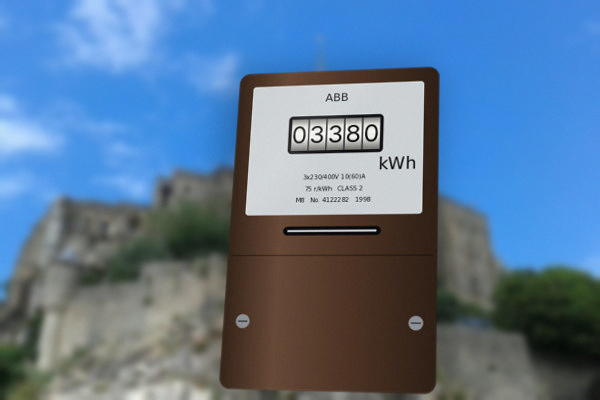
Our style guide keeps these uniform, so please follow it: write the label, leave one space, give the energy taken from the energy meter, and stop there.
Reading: 3380 kWh
